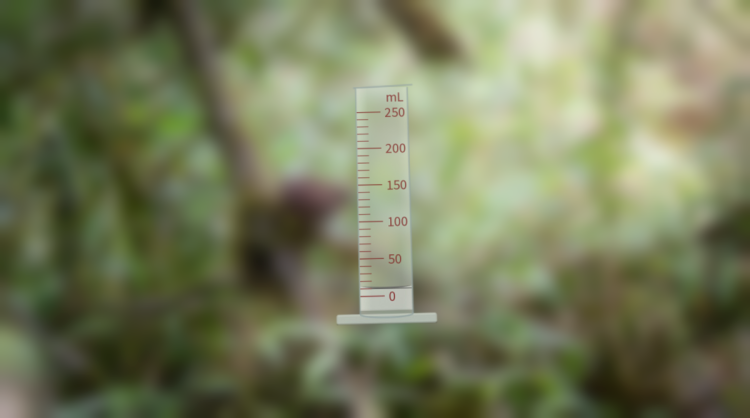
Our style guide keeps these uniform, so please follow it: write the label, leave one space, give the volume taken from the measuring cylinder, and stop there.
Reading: 10 mL
